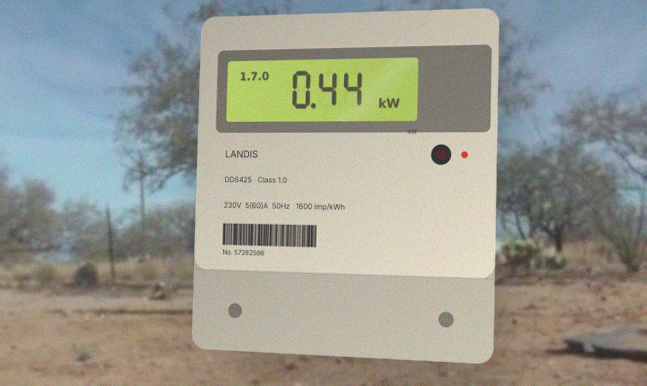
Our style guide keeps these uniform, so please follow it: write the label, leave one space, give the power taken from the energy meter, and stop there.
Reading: 0.44 kW
